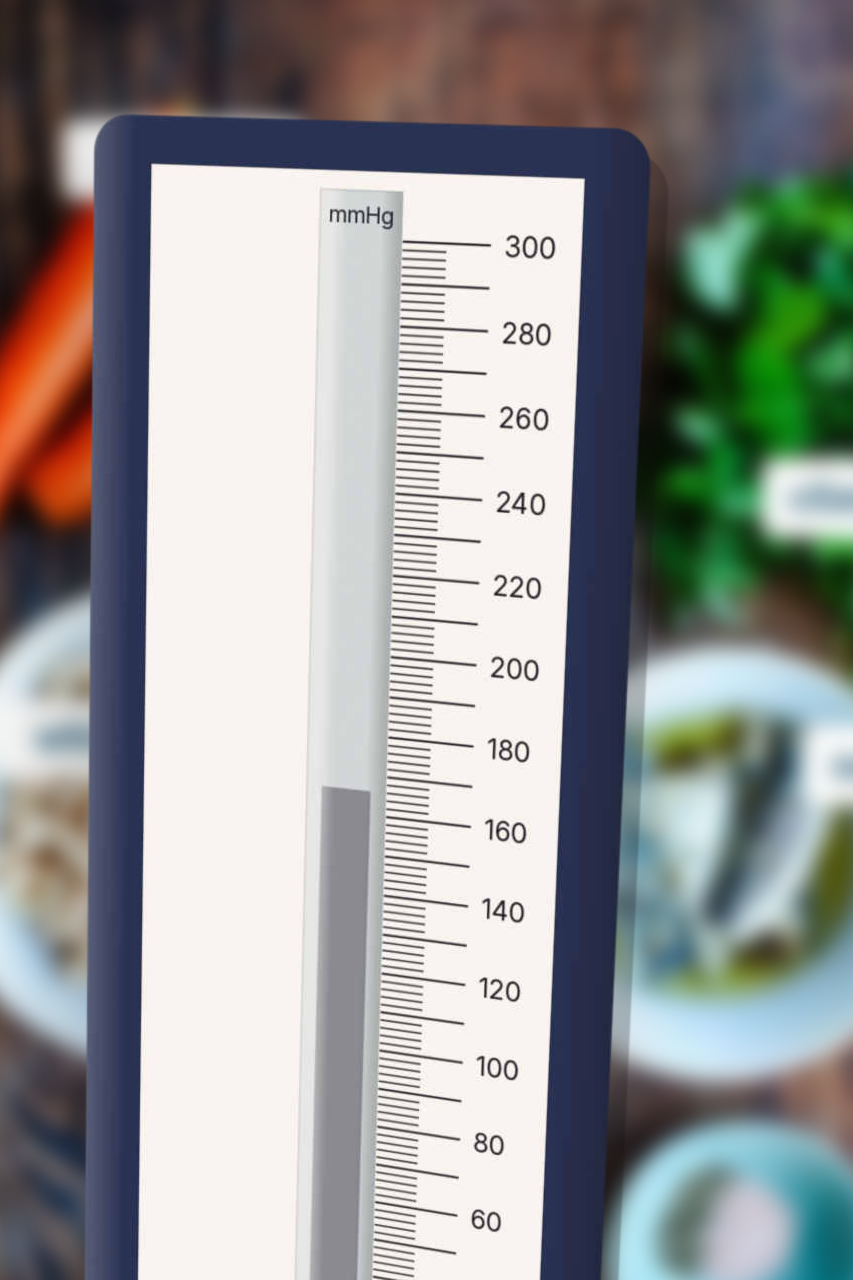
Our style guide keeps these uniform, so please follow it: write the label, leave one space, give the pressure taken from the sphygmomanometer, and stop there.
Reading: 166 mmHg
